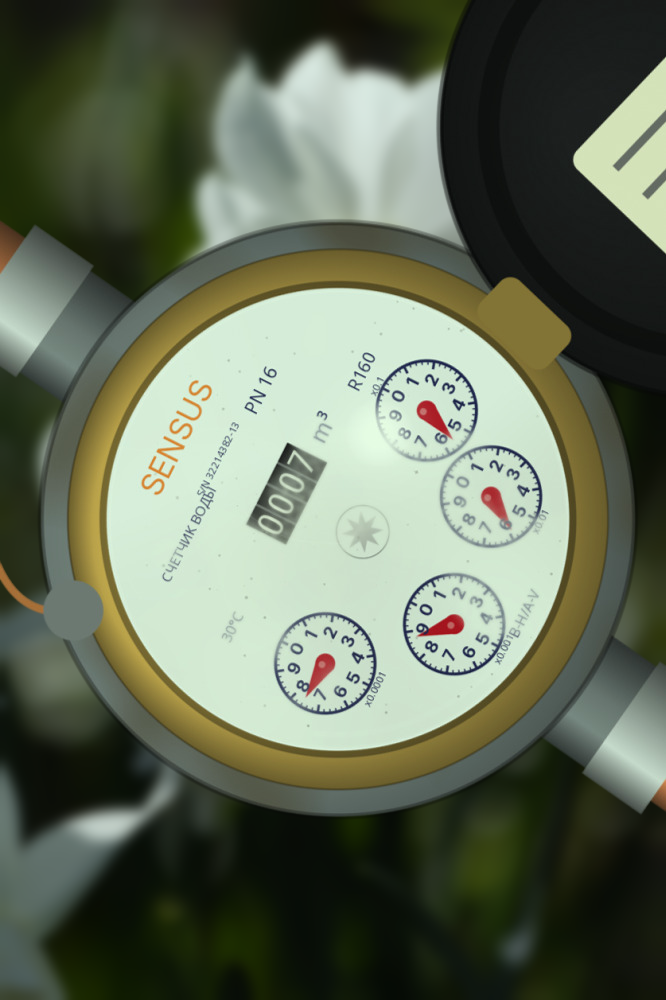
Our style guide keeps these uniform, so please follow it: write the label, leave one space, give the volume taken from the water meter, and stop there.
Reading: 7.5587 m³
